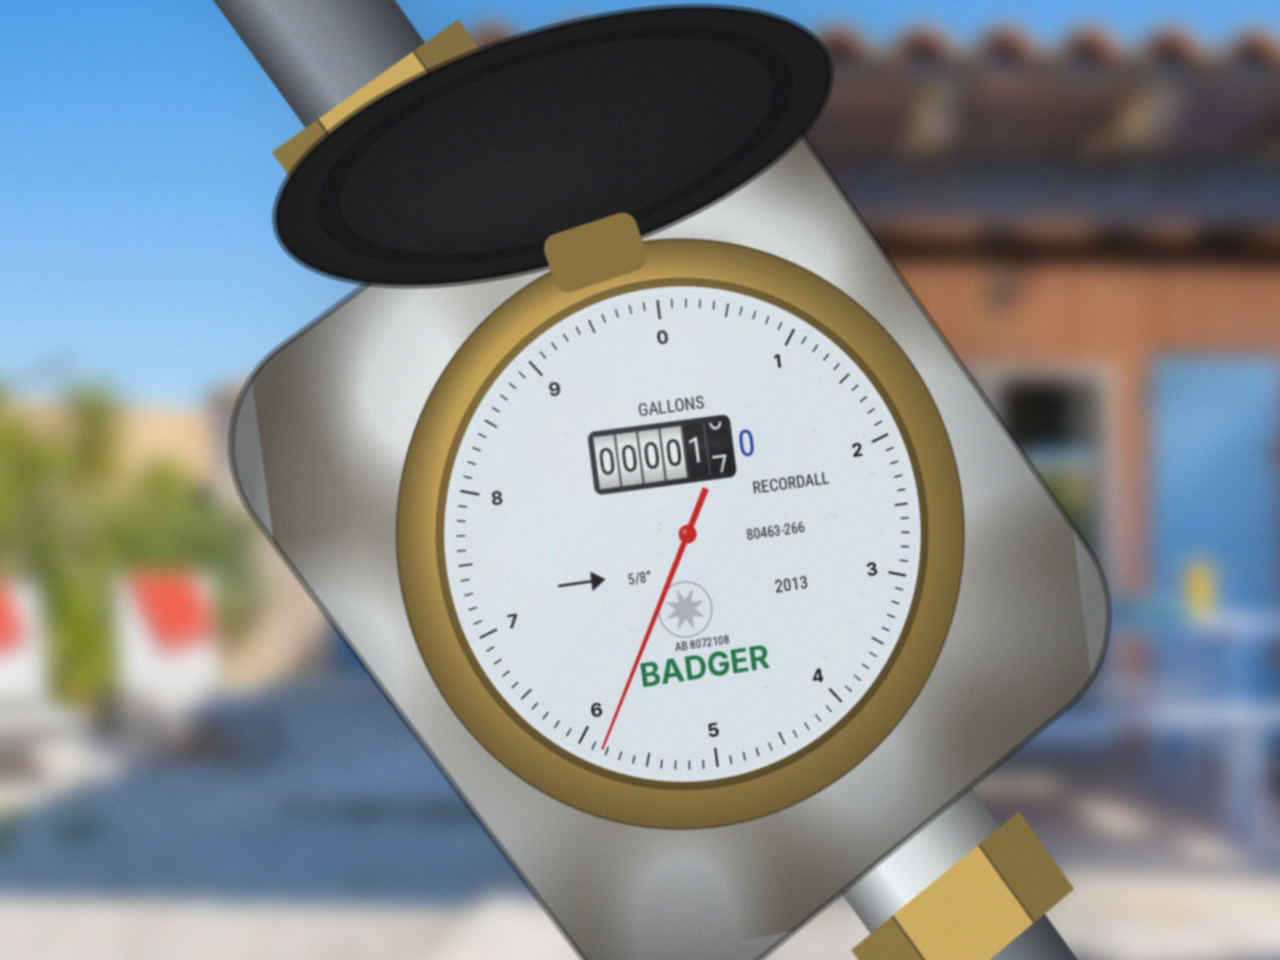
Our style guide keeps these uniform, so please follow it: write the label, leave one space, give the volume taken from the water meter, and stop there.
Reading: 165.8 gal
